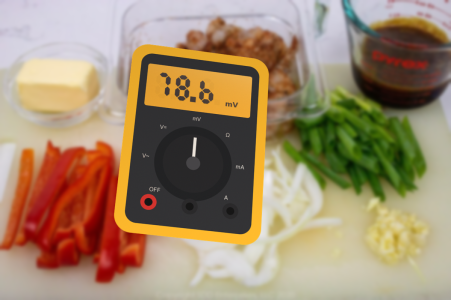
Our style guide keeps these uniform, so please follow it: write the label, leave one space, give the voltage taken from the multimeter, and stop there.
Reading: 78.6 mV
